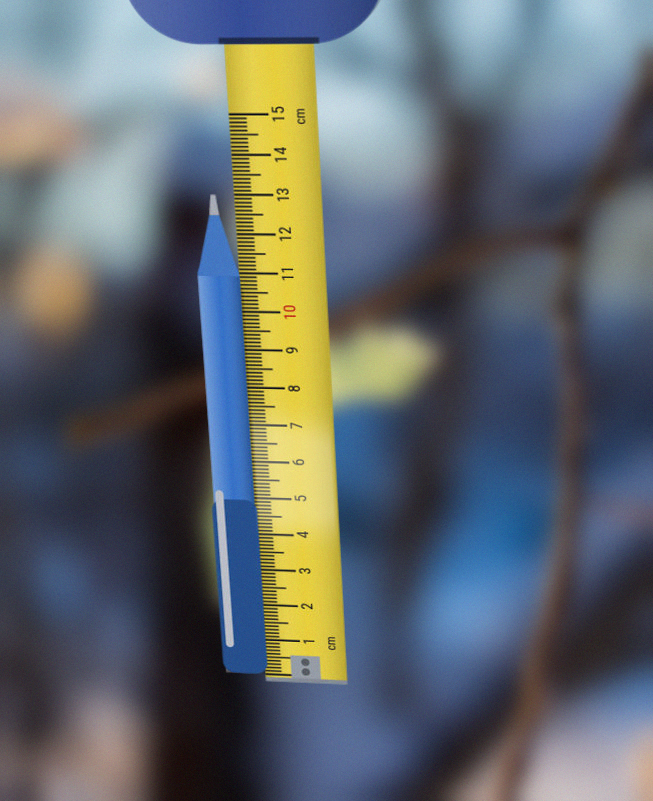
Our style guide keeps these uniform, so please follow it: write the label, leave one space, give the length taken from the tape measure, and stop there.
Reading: 13 cm
